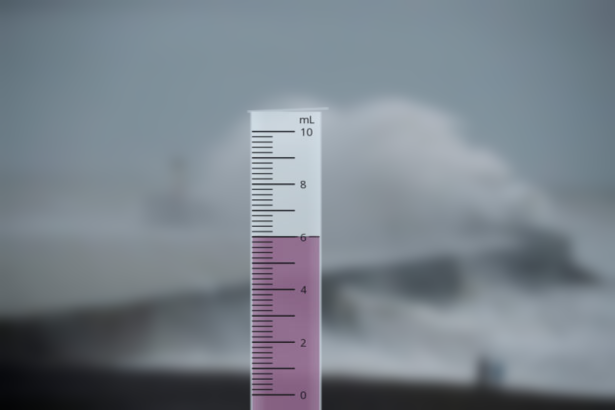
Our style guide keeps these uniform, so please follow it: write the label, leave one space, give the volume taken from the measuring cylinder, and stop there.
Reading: 6 mL
